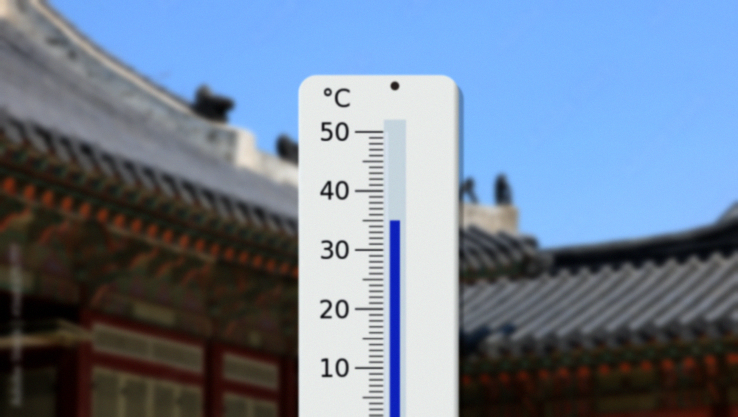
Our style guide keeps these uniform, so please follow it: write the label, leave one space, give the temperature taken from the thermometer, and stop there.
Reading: 35 °C
